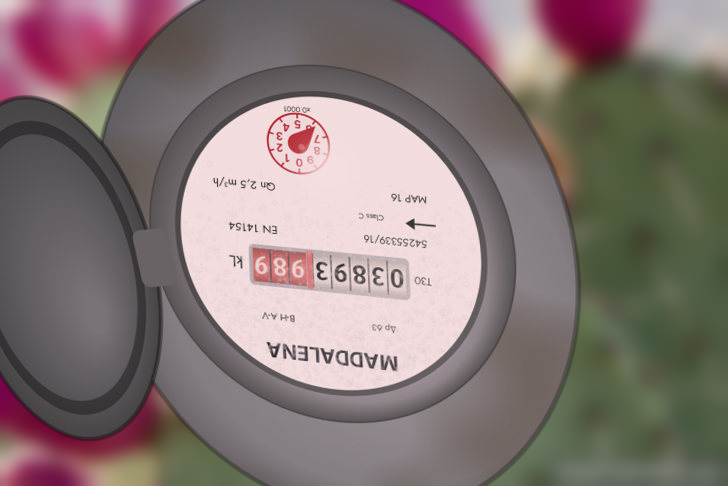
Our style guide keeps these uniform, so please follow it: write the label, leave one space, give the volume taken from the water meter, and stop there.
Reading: 3893.9896 kL
